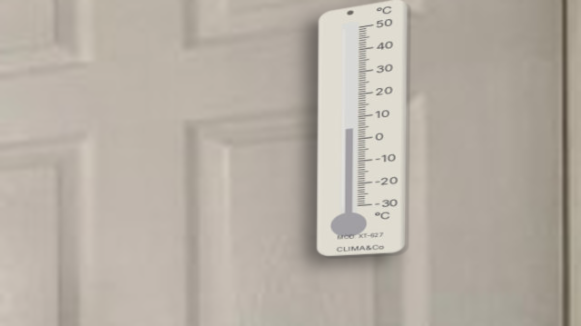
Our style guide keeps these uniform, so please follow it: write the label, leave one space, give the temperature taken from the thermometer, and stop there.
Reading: 5 °C
